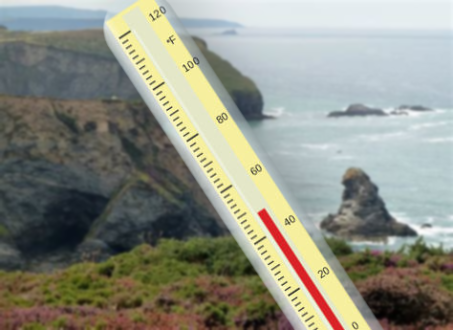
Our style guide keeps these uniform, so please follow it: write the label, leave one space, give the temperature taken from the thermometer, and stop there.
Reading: 48 °F
